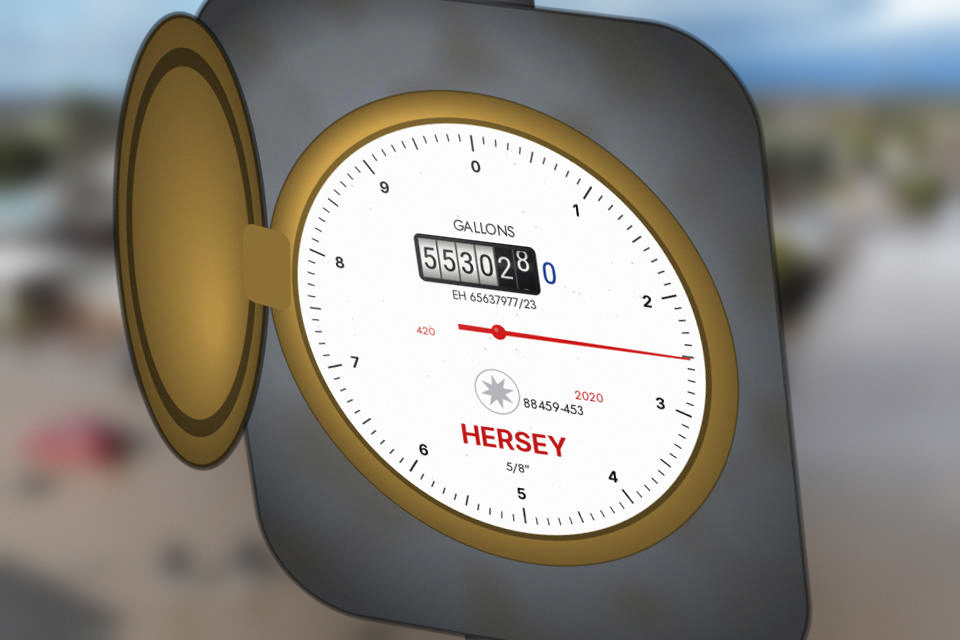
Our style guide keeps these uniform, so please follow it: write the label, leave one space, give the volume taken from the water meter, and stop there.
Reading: 5530282.5 gal
